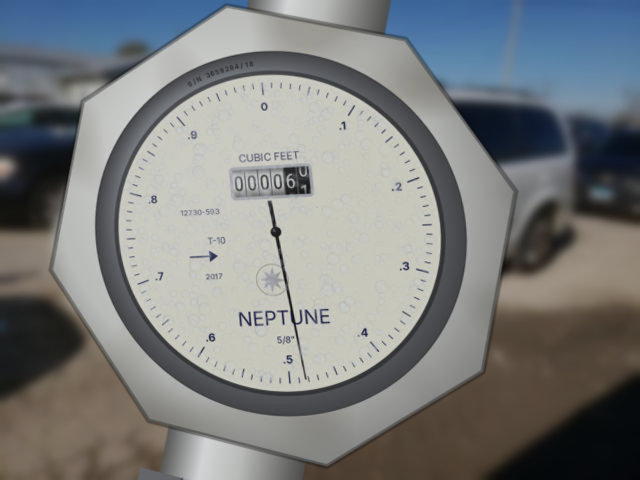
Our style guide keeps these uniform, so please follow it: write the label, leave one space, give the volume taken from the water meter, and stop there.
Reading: 60.48 ft³
